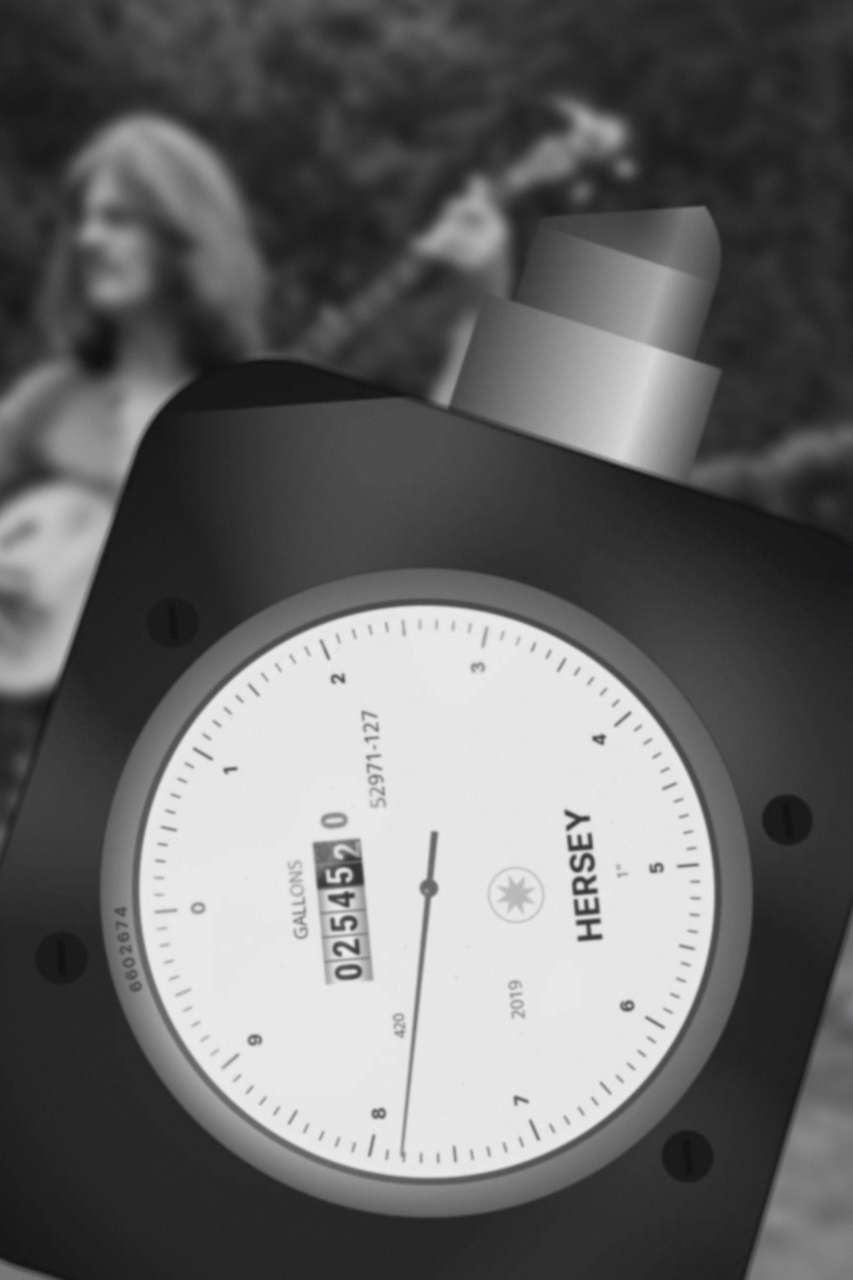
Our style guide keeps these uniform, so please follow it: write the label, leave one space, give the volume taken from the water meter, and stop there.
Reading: 254517.8 gal
